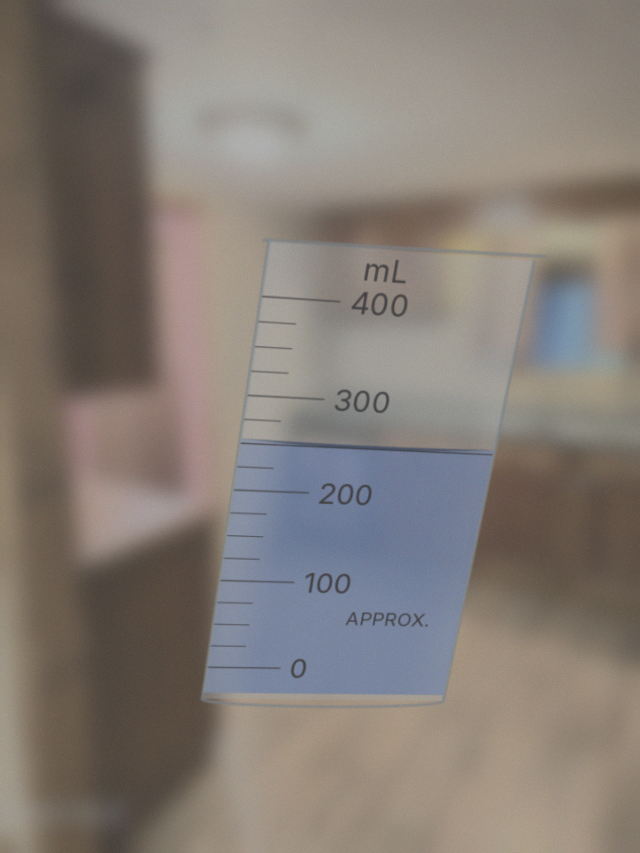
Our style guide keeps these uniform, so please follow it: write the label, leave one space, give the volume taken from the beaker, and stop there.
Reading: 250 mL
